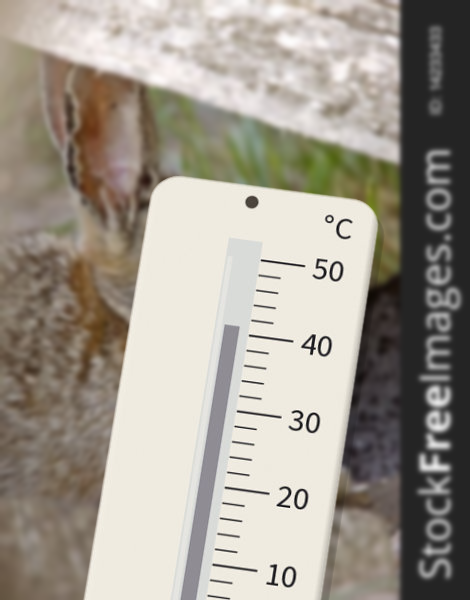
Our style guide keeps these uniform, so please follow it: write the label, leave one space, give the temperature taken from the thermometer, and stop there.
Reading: 41 °C
